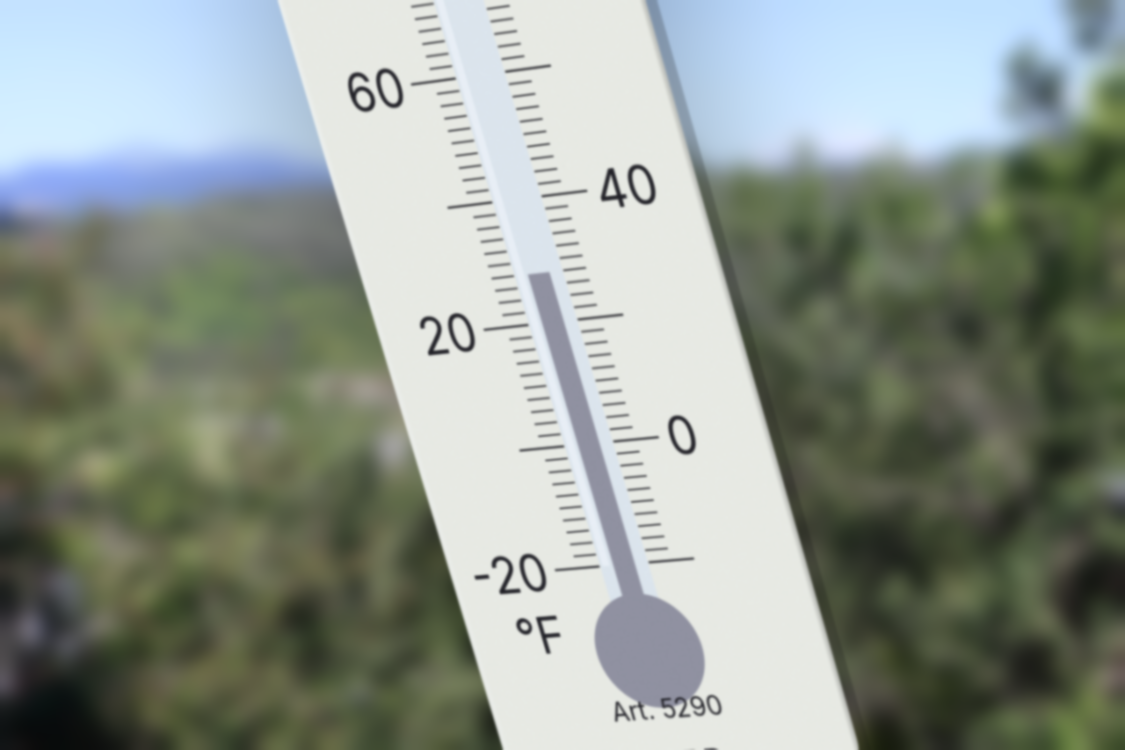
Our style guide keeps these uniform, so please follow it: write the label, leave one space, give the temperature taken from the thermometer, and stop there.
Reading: 28 °F
